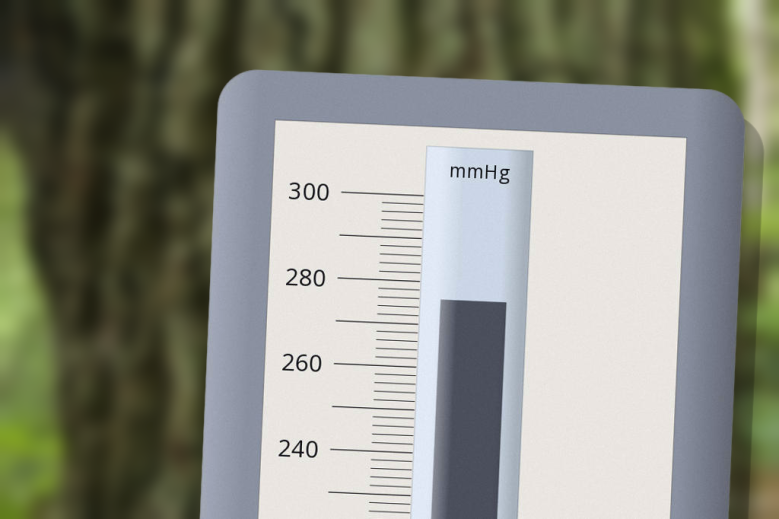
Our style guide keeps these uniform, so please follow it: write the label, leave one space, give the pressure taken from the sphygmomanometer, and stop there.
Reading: 276 mmHg
